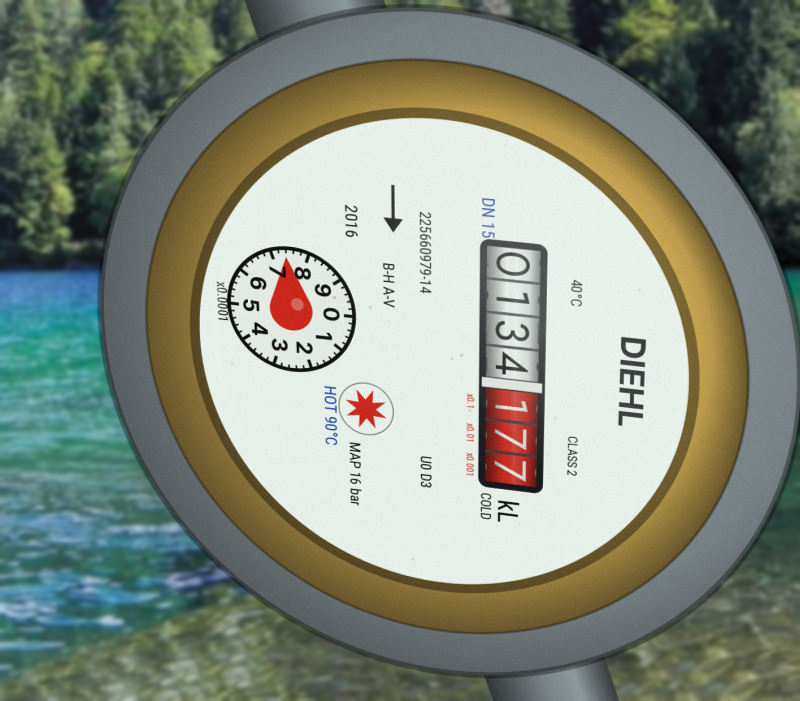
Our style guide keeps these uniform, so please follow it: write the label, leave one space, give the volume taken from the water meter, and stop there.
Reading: 134.1777 kL
